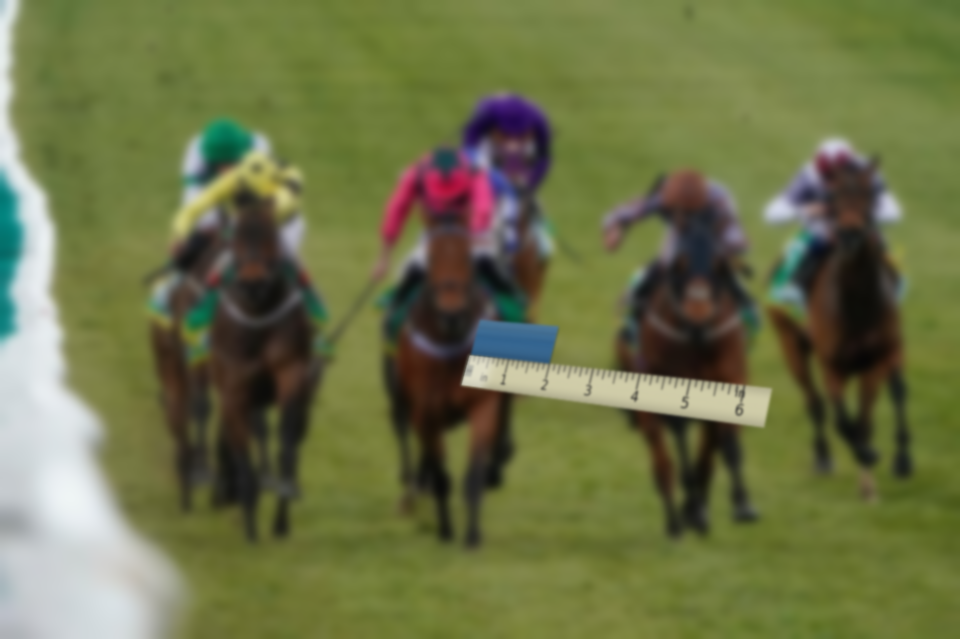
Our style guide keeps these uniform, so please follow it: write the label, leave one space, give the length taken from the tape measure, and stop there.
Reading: 2 in
